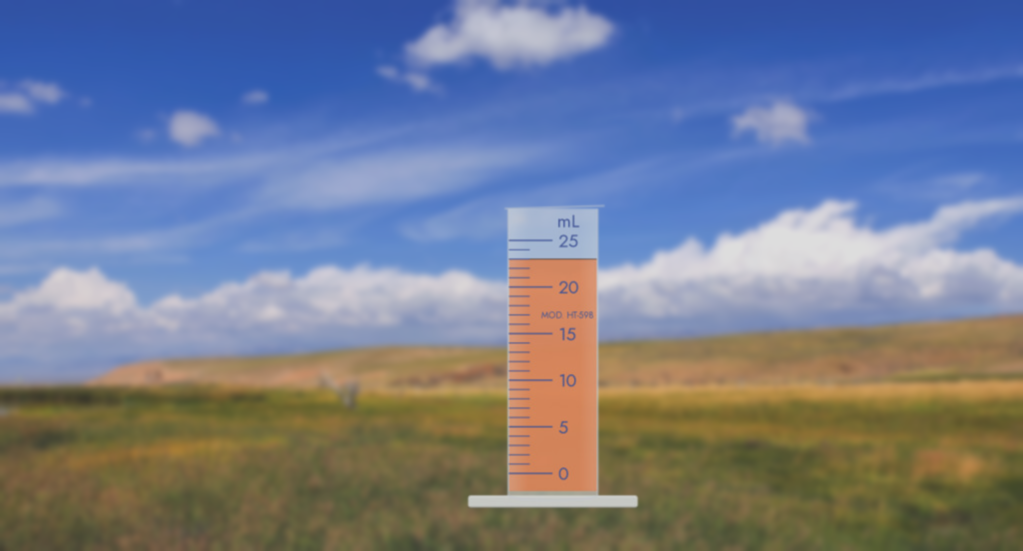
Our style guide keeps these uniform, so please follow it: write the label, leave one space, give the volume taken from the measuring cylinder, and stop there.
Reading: 23 mL
